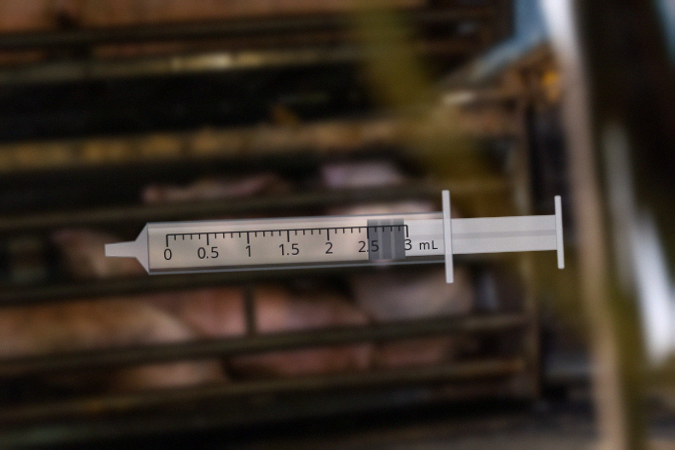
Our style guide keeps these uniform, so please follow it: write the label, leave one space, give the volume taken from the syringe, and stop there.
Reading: 2.5 mL
